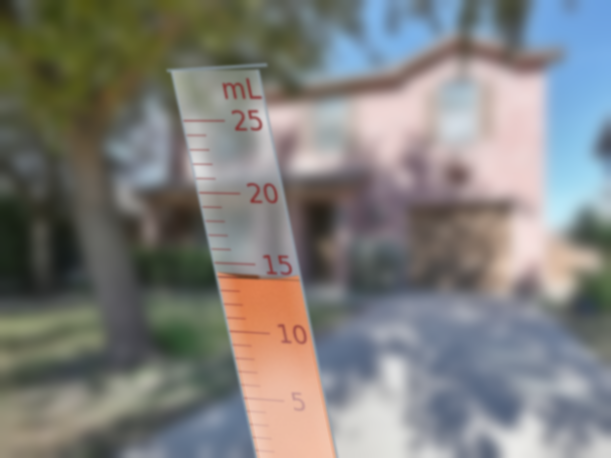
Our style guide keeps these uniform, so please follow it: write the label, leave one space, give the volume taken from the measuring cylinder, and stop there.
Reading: 14 mL
